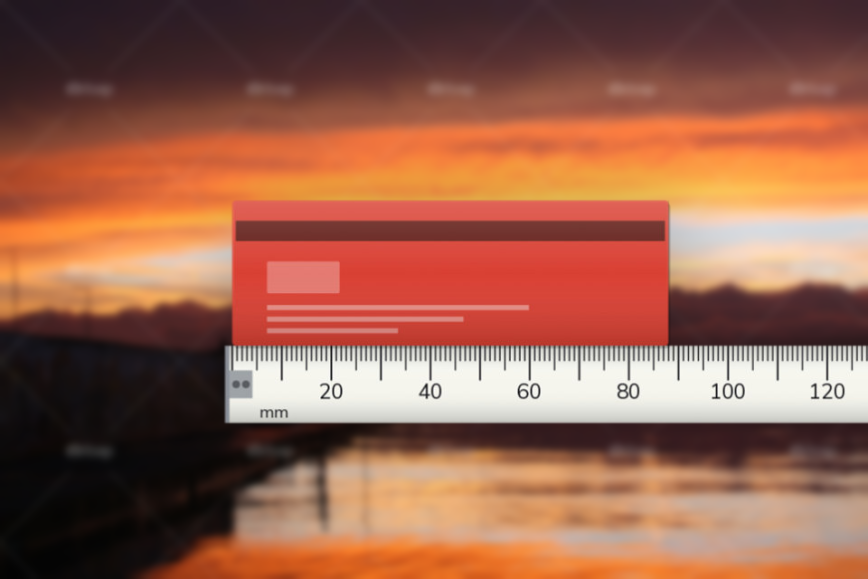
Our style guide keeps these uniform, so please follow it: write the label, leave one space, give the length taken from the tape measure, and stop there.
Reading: 88 mm
